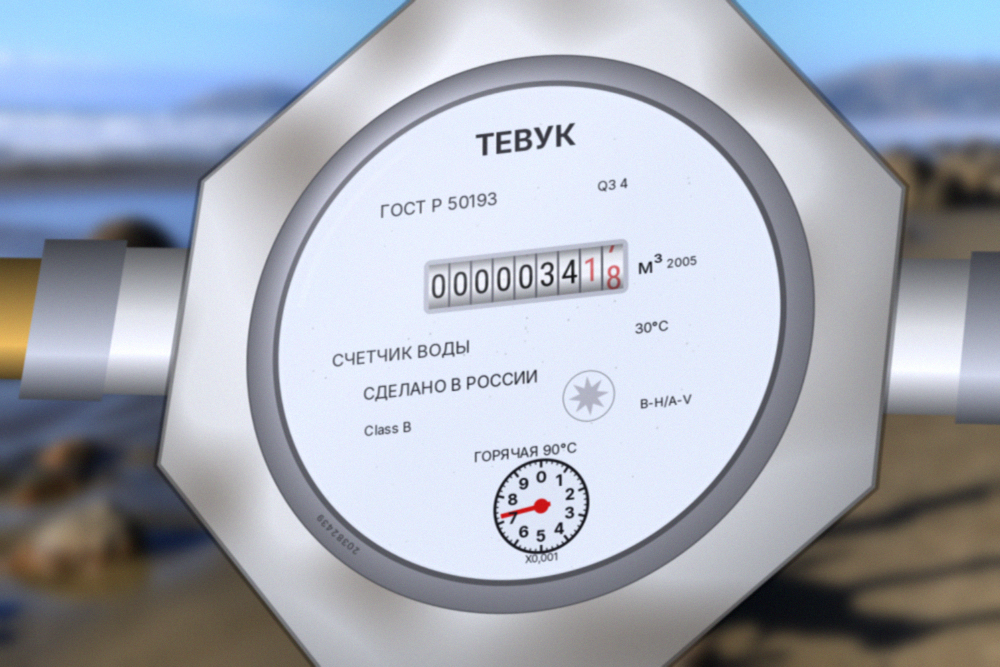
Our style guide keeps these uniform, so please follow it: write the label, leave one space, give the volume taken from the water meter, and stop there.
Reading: 34.177 m³
